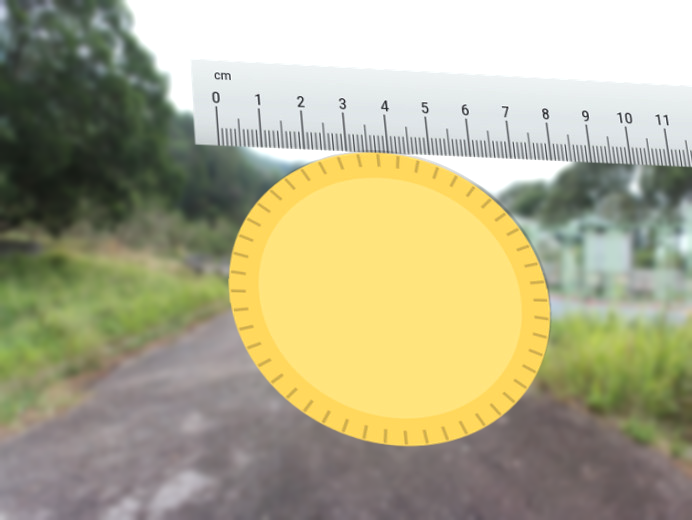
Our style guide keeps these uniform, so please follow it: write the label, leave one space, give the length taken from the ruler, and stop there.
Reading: 7.5 cm
